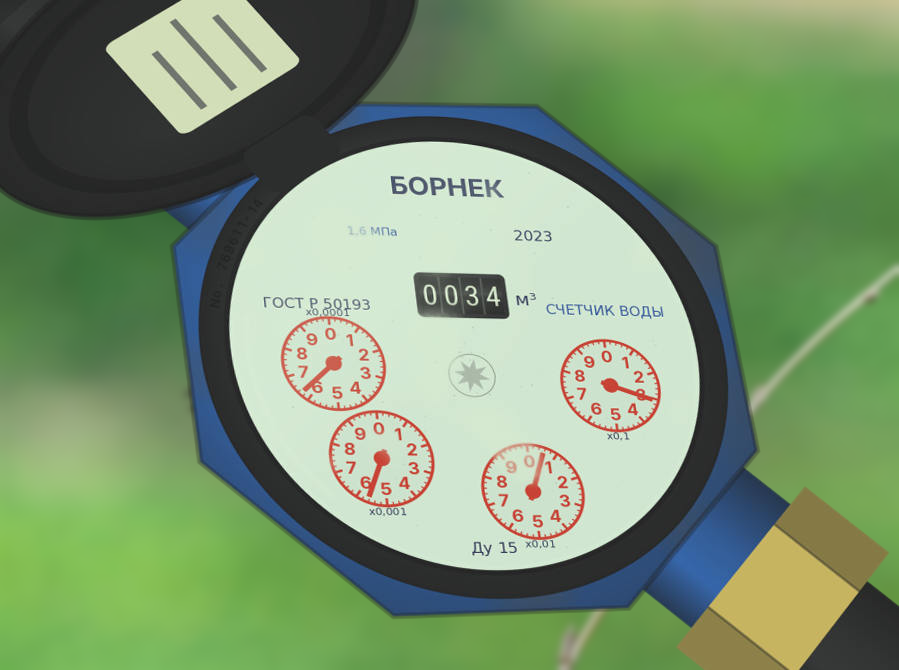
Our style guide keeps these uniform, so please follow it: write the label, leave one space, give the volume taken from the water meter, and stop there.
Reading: 34.3056 m³
